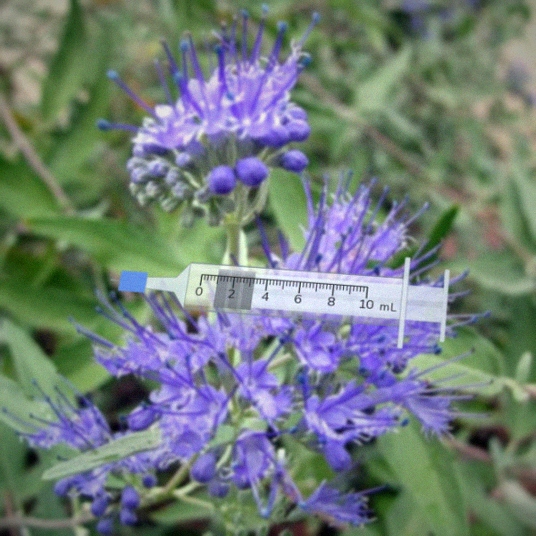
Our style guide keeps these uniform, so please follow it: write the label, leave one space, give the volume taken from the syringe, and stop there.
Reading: 1 mL
